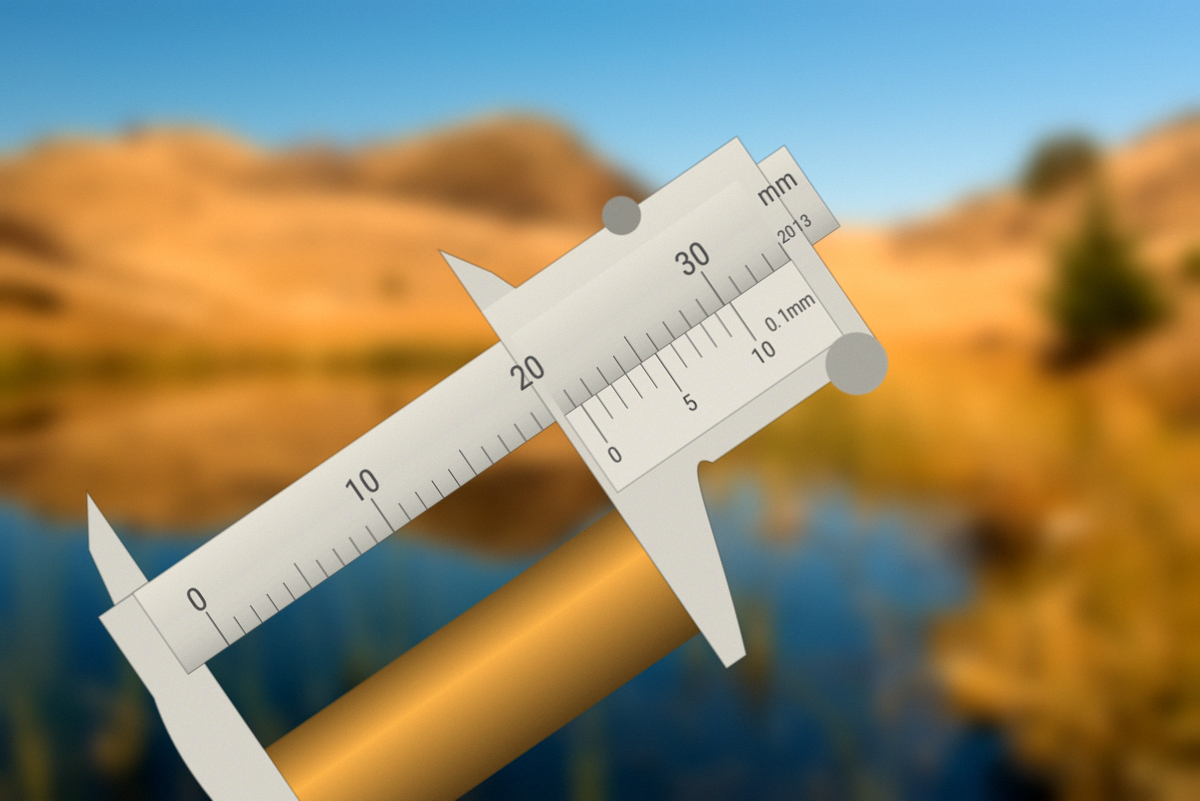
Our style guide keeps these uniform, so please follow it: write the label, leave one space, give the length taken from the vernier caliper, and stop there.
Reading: 21.3 mm
